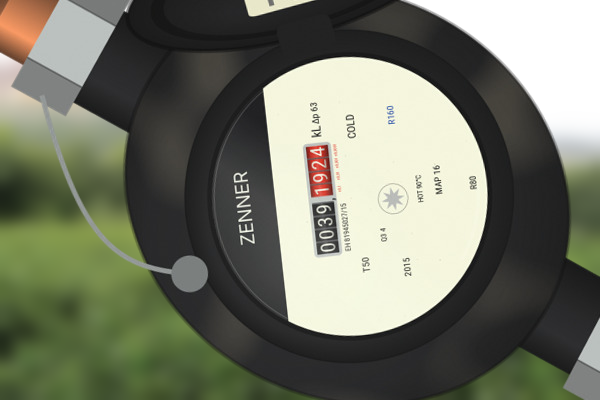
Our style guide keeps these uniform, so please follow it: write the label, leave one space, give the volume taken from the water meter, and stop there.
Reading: 39.1924 kL
